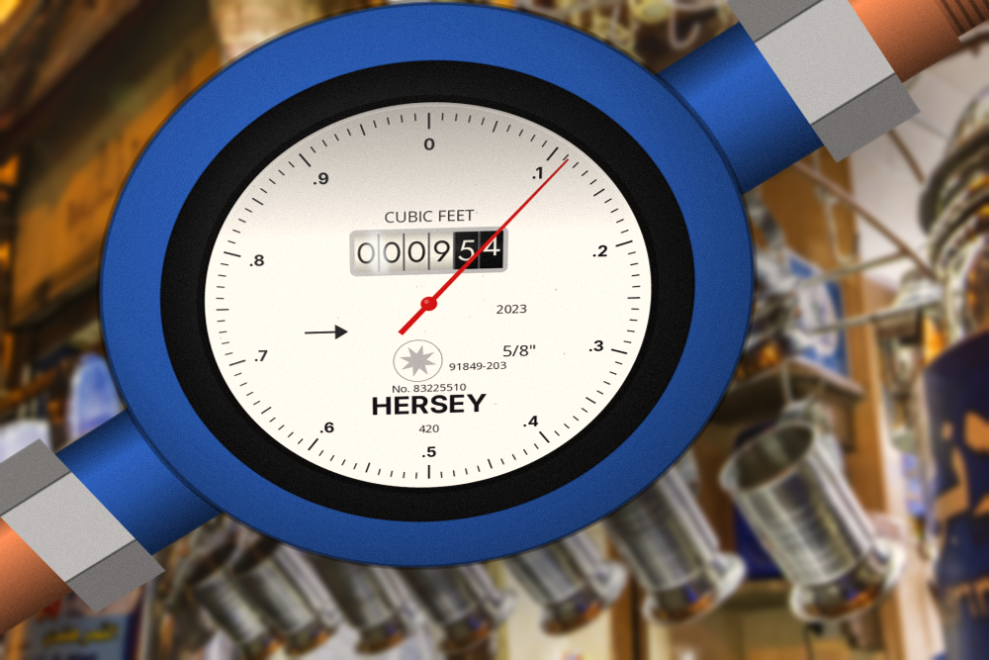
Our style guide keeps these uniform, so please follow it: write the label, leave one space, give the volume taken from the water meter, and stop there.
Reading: 954.11 ft³
